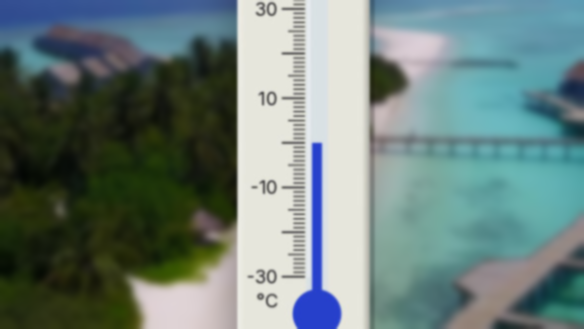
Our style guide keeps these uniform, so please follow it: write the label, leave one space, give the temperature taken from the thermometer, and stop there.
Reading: 0 °C
